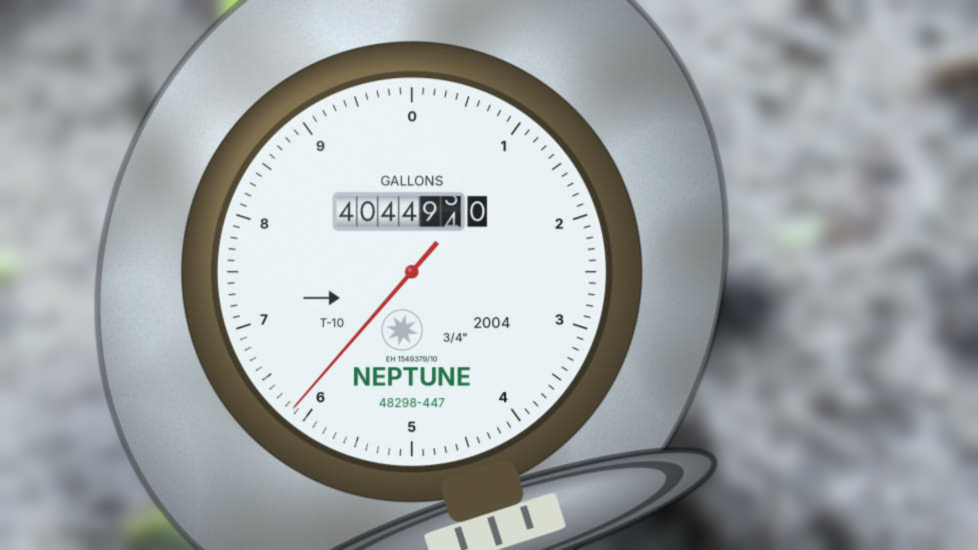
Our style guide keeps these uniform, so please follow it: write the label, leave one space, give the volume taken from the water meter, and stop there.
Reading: 4044936.1 gal
